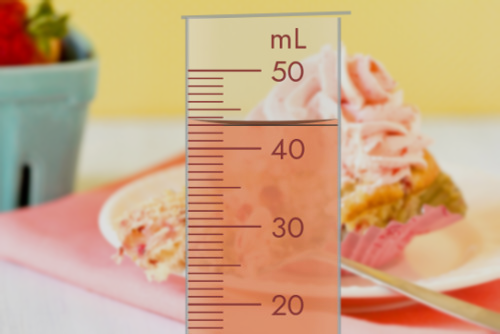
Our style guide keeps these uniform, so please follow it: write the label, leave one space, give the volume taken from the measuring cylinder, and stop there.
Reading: 43 mL
